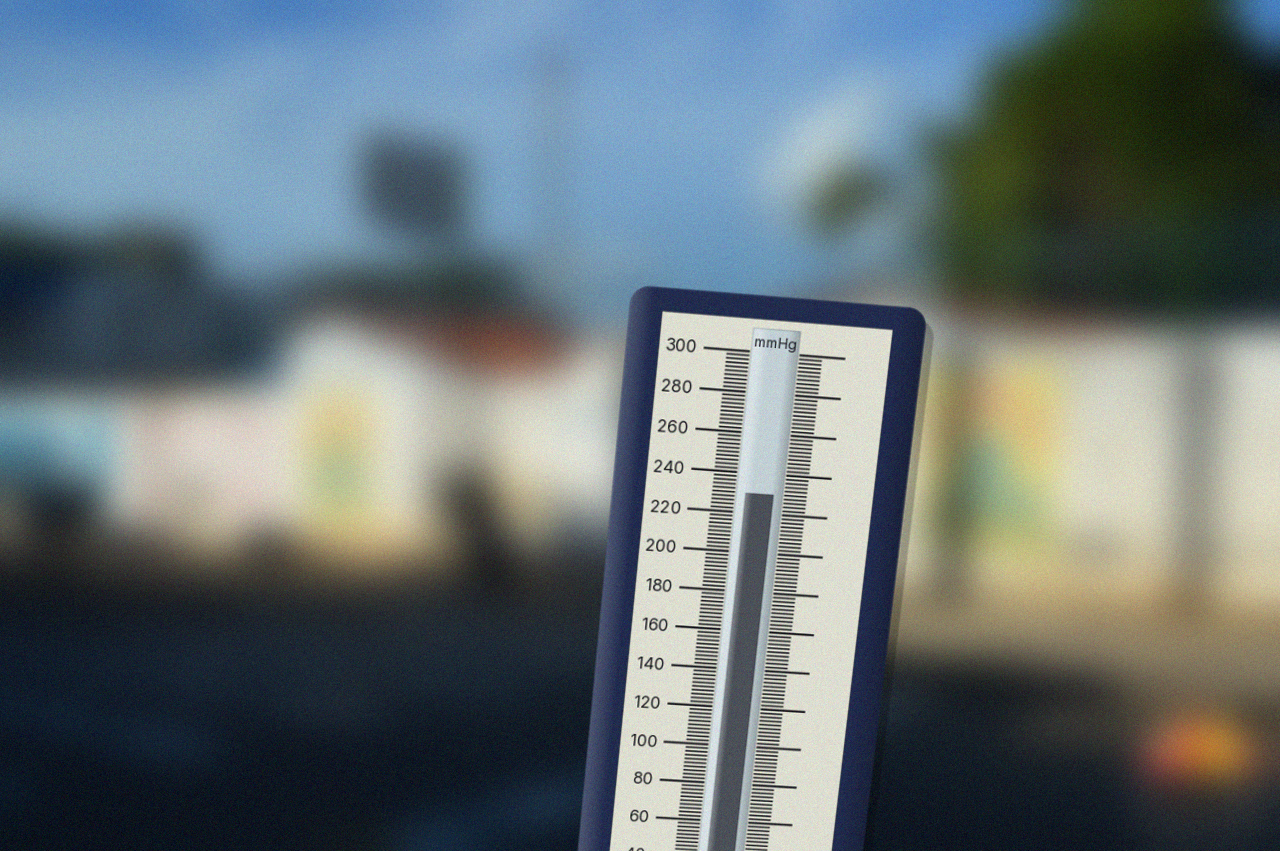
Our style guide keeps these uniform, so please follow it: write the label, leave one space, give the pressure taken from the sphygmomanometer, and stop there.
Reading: 230 mmHg
